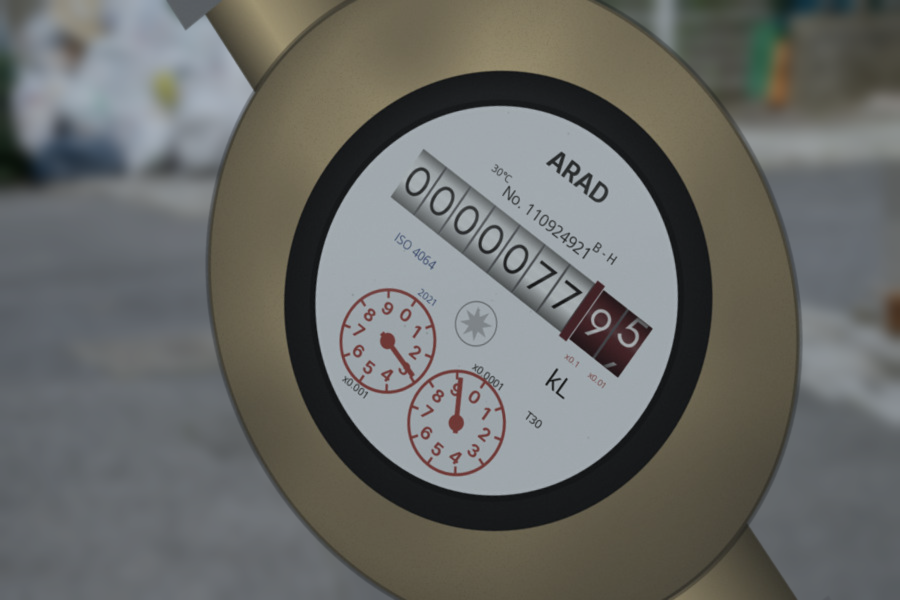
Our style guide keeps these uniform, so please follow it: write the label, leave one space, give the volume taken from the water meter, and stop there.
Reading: 77.9529 kL
